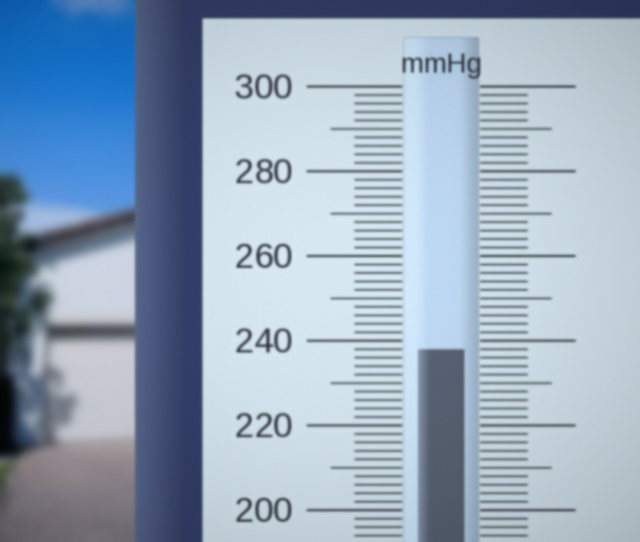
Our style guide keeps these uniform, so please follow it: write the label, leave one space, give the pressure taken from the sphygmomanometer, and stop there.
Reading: 238 mmHg
